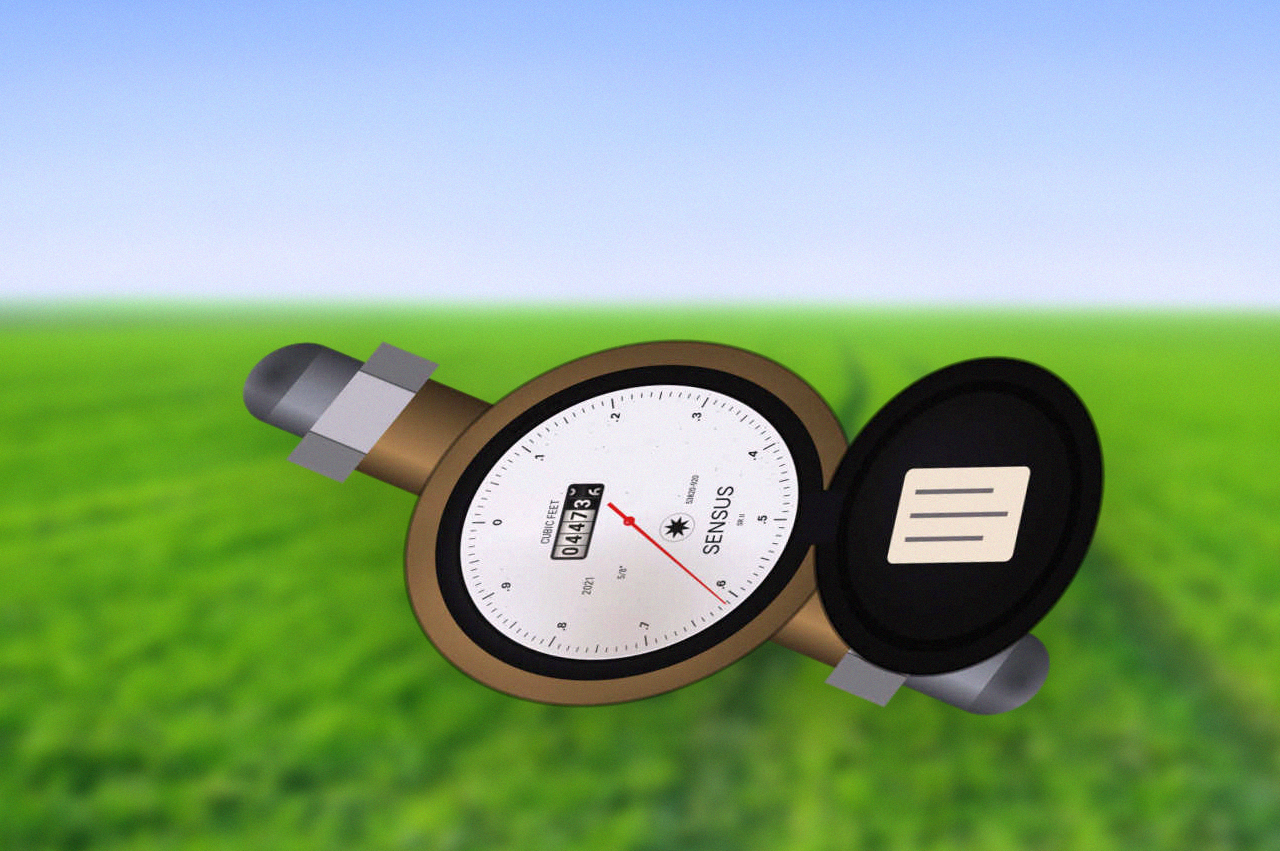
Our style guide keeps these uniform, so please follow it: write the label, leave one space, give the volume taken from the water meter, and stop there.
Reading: 44735.61 ft³
